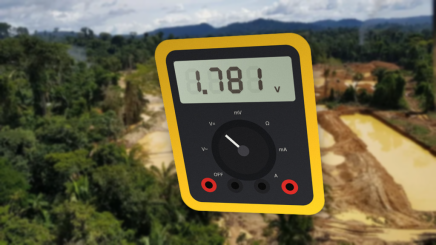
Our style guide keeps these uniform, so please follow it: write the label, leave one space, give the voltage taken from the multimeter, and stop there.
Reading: 1.781 V
